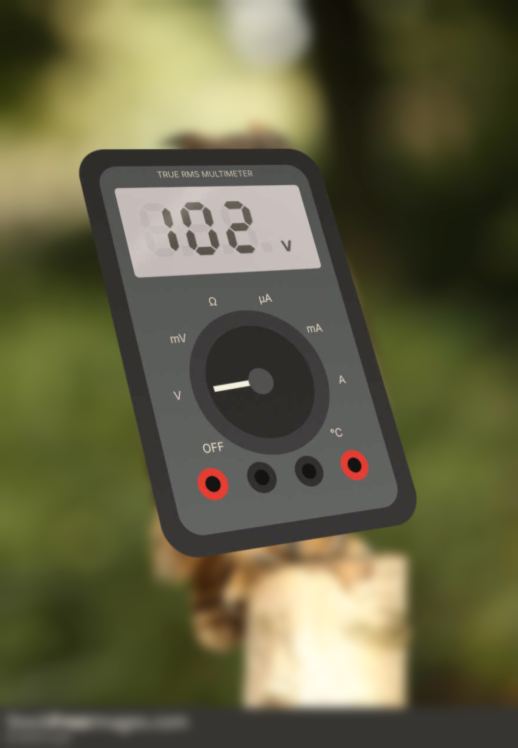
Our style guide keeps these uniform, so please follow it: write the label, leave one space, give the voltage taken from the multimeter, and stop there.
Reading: 102 V
